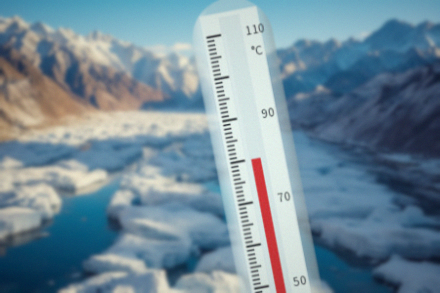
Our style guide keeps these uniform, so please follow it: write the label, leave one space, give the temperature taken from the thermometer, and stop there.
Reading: 80 °C
